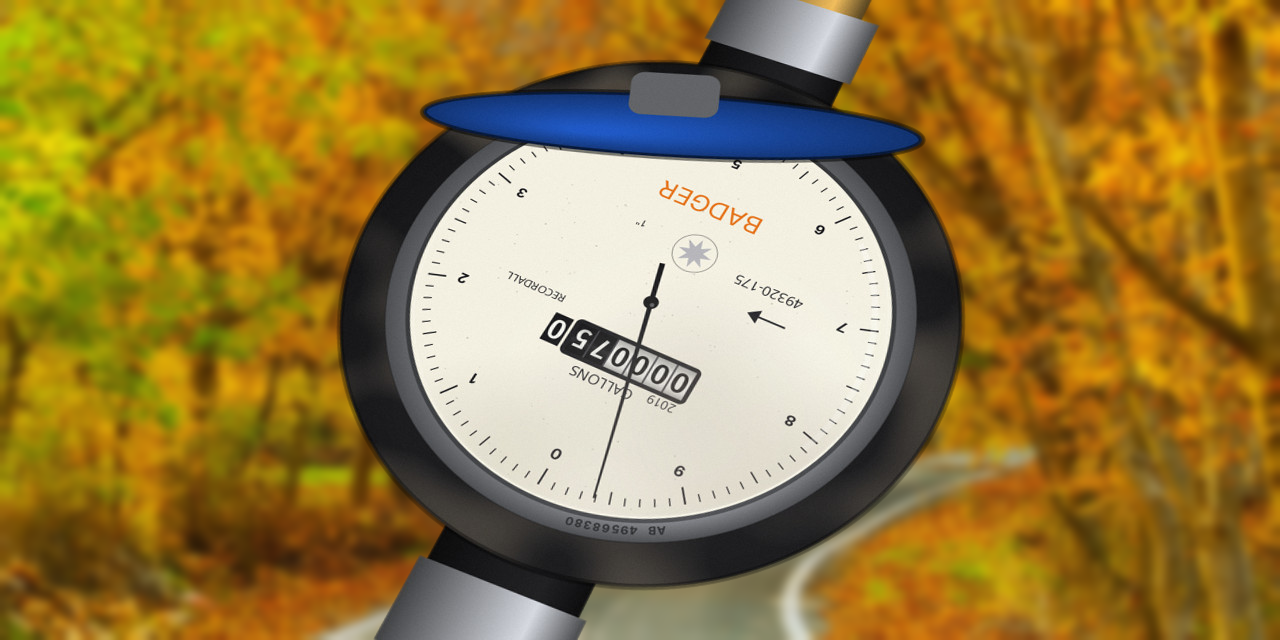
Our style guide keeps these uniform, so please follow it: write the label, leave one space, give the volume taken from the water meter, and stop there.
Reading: 749.6 gal
